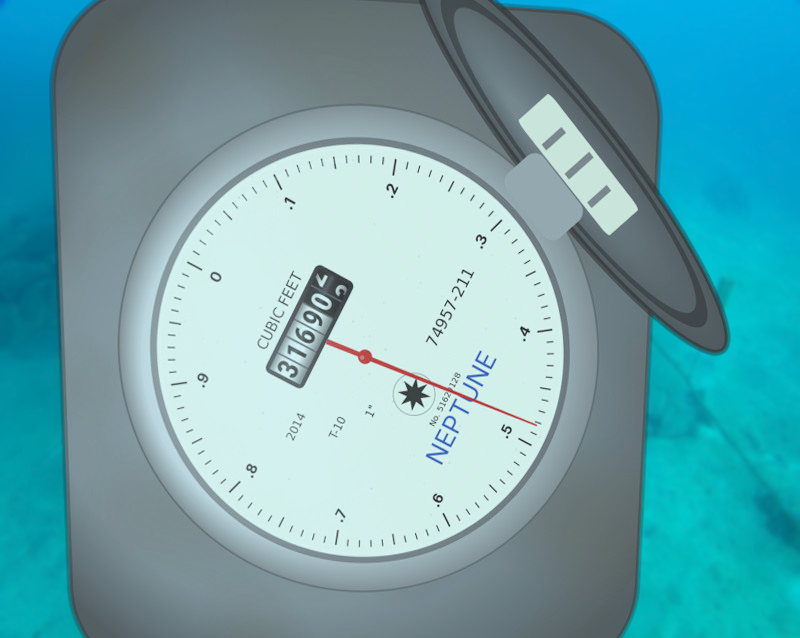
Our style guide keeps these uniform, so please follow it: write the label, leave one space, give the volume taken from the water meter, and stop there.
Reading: 316902.48 ft³
